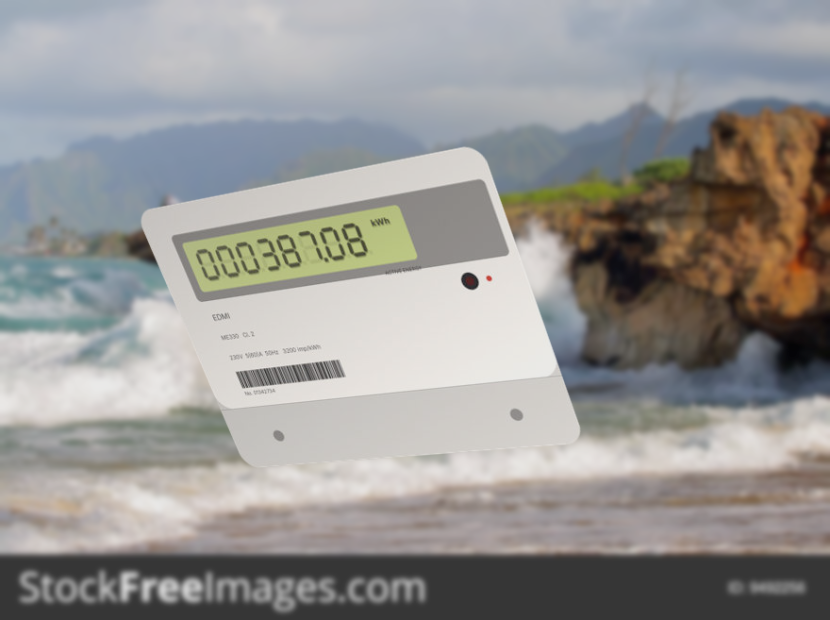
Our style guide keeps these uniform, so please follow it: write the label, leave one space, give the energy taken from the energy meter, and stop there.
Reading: 387.08 kWh
